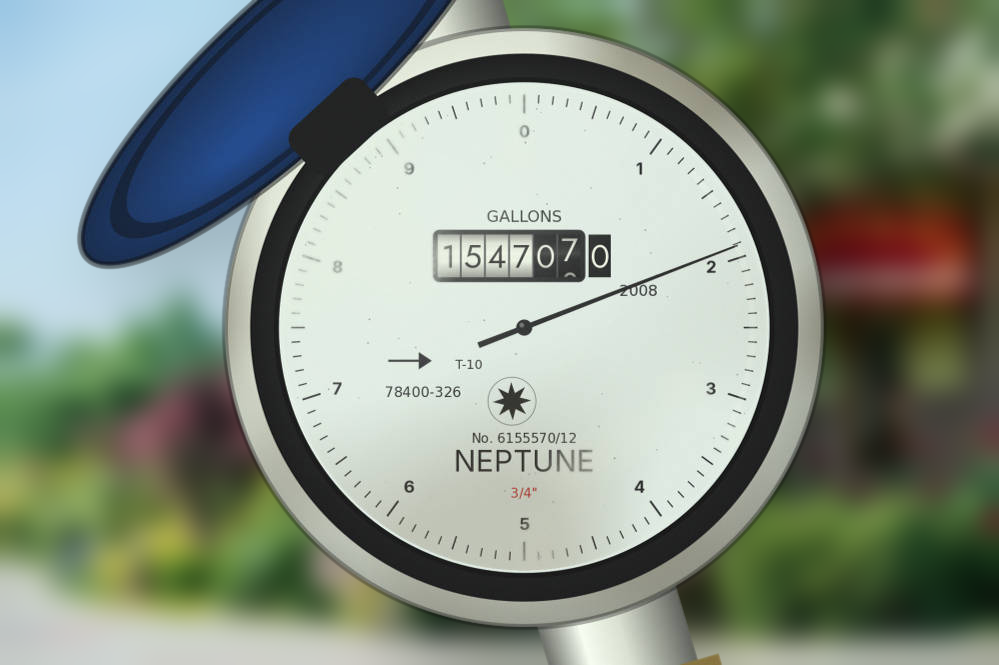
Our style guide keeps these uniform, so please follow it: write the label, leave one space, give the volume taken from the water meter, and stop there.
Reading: 1547071.9 gal
